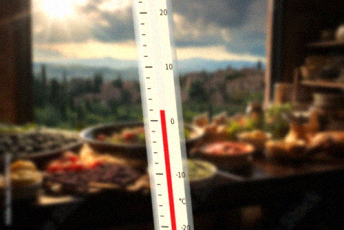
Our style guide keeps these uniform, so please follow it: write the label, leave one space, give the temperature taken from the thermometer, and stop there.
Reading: 2 °C
